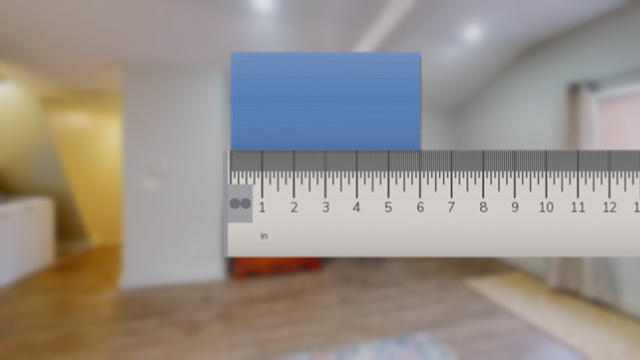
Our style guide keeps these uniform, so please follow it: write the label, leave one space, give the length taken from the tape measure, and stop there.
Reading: 6 in
